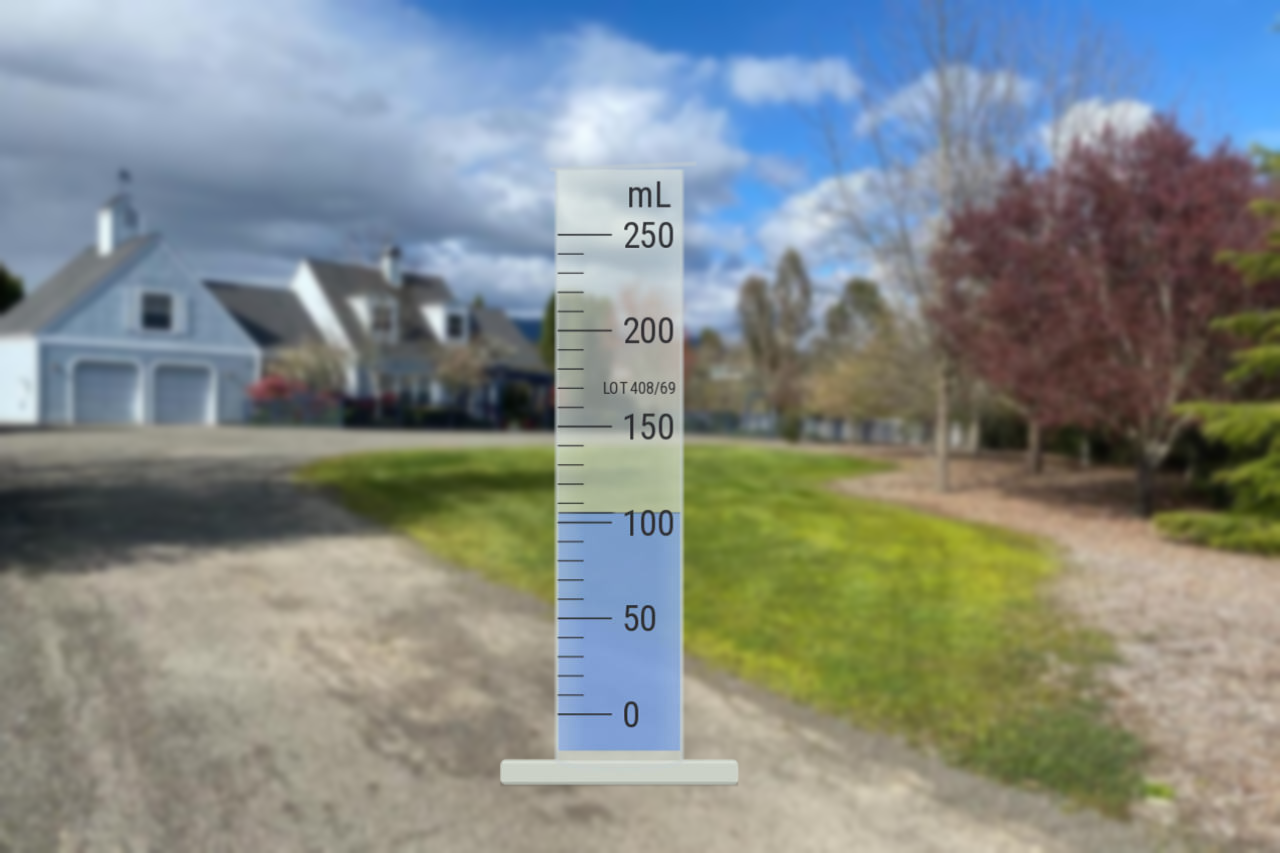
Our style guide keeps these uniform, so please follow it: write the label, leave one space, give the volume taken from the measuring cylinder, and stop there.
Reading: 105 mL
